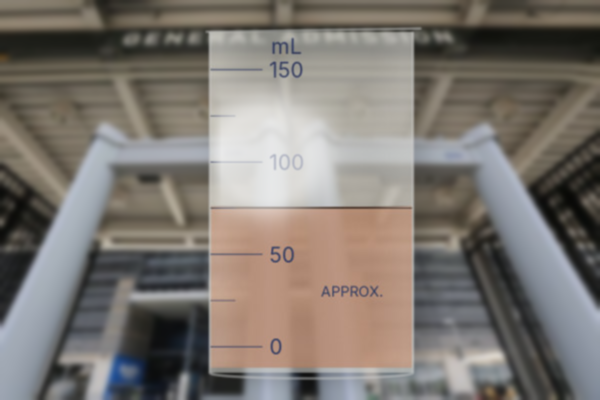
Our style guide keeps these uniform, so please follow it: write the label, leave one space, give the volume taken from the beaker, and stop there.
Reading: 75 mL
